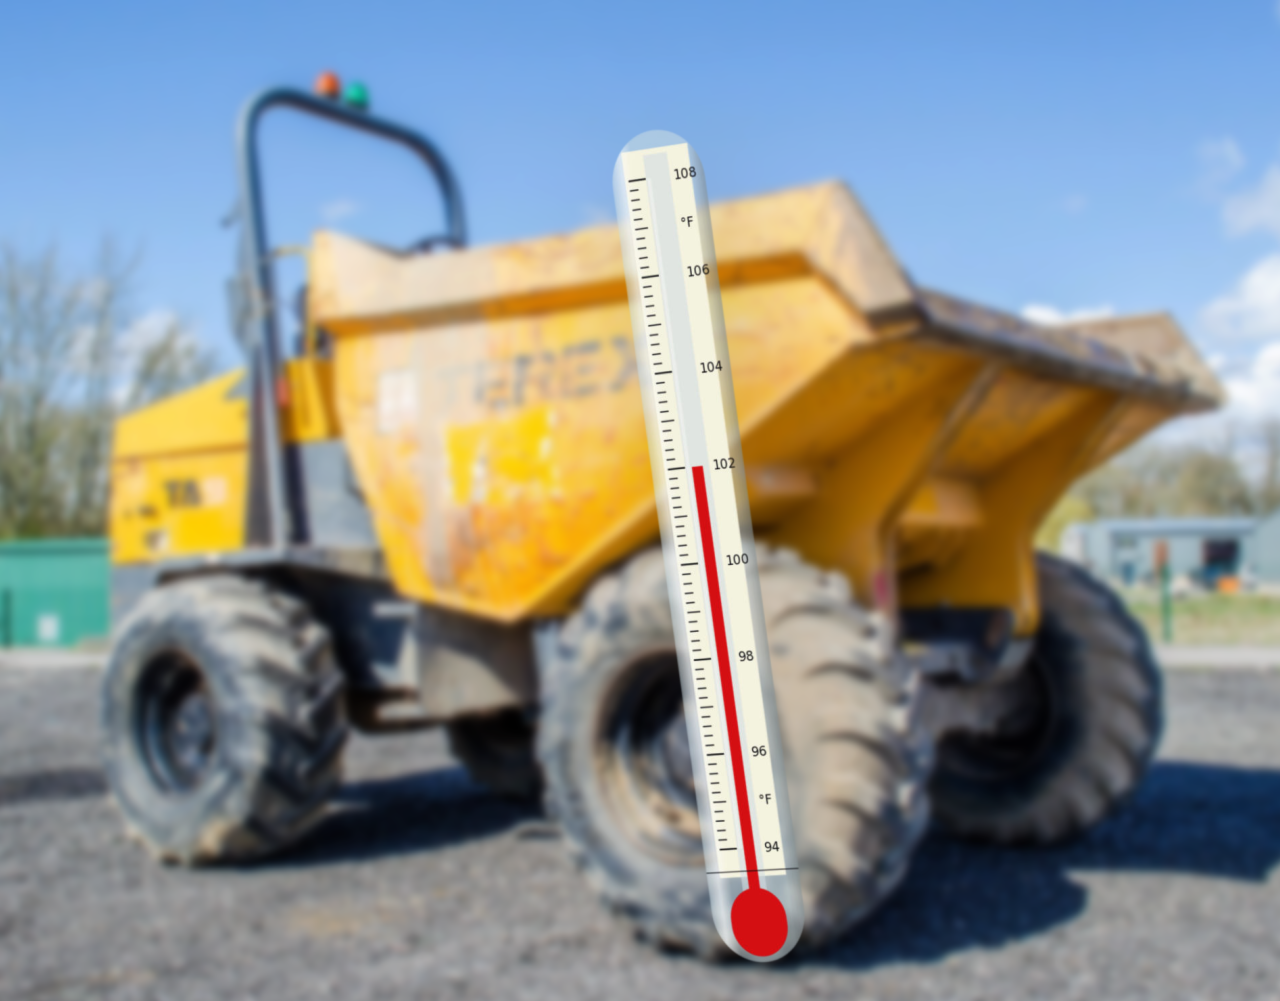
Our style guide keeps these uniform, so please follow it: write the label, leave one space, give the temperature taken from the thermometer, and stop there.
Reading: 102 °F
